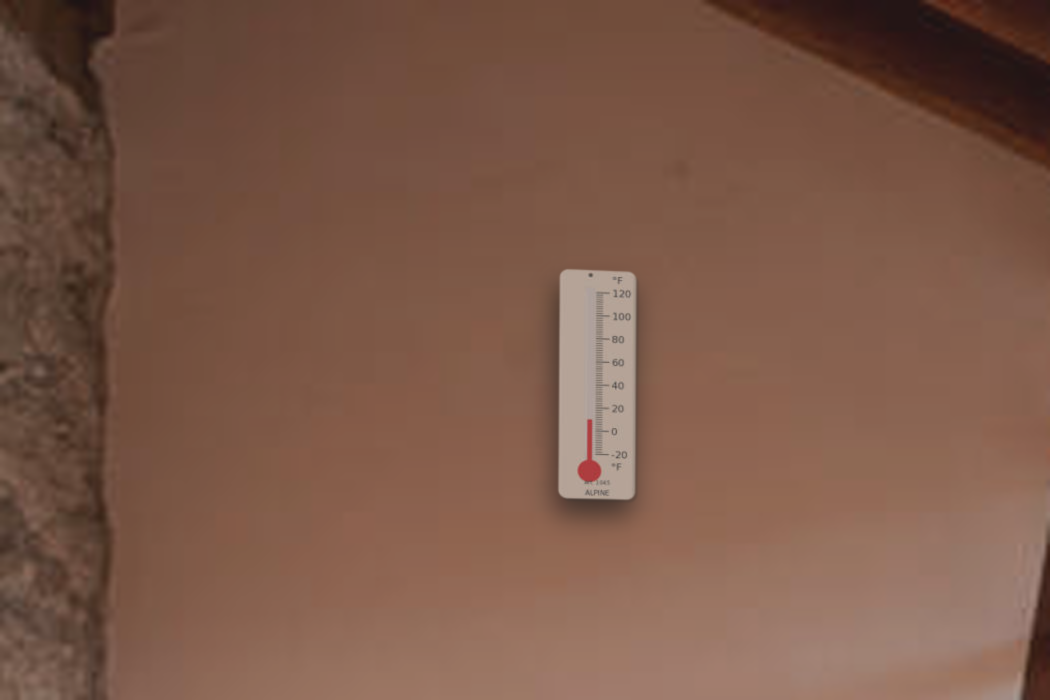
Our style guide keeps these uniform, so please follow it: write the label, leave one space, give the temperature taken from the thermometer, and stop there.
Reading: 10 °F
